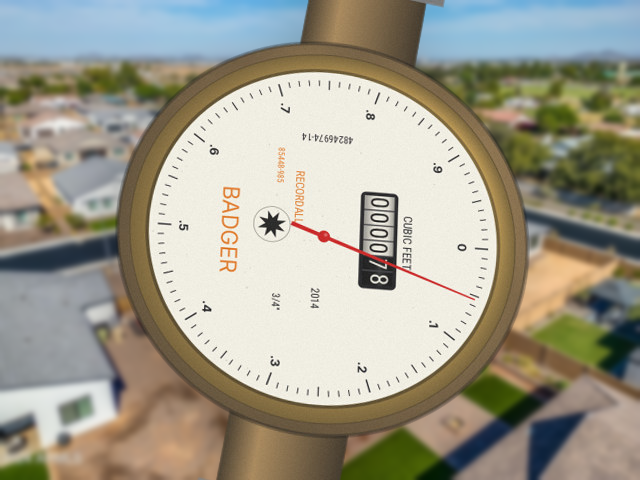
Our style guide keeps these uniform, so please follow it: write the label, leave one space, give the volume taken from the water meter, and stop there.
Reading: 78.05 ft³
